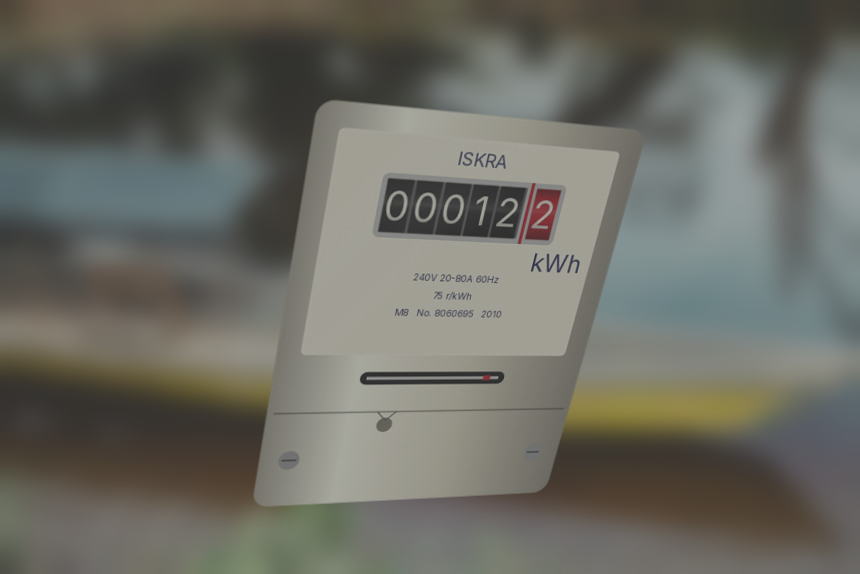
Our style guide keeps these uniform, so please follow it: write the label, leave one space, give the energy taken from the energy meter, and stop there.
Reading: 12.2 kWh
